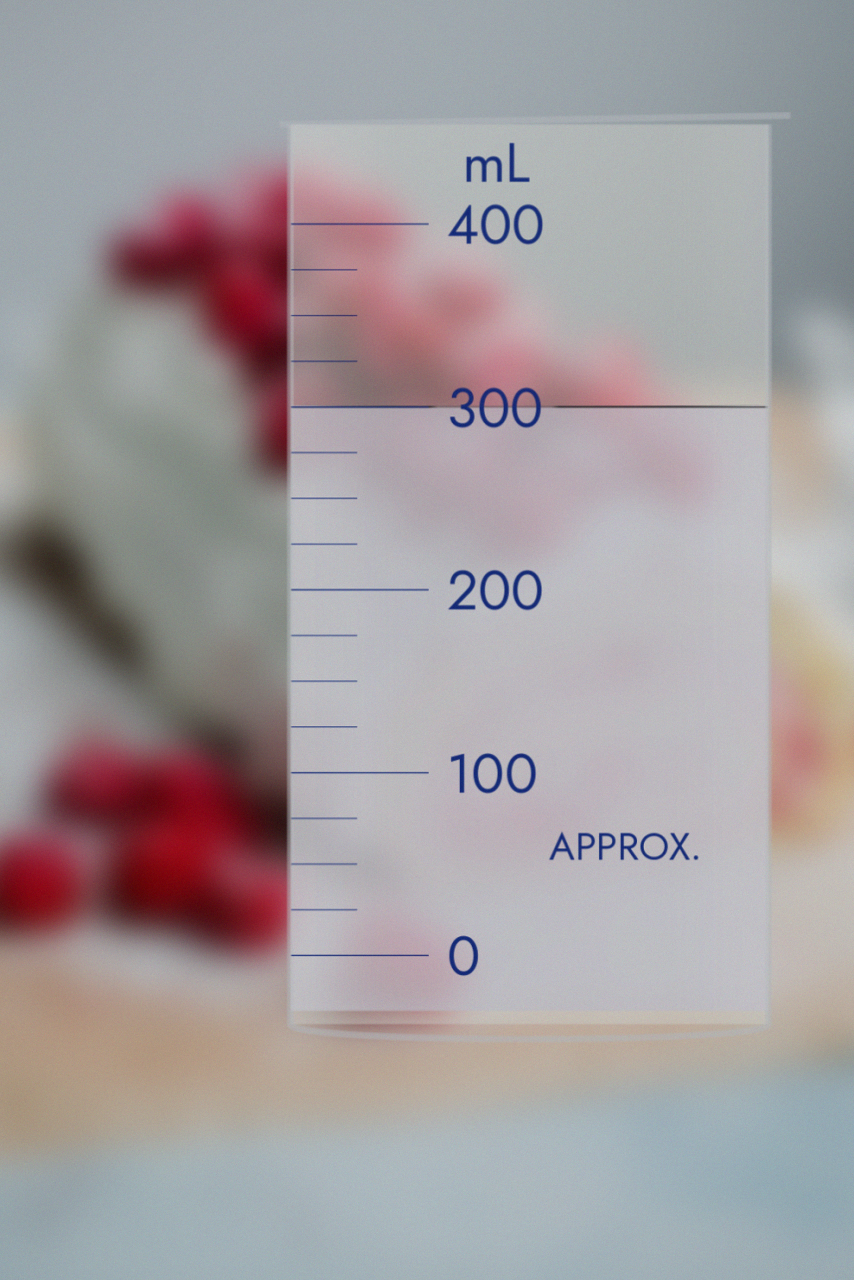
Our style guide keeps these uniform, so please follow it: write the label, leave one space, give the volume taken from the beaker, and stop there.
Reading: 300 mL
